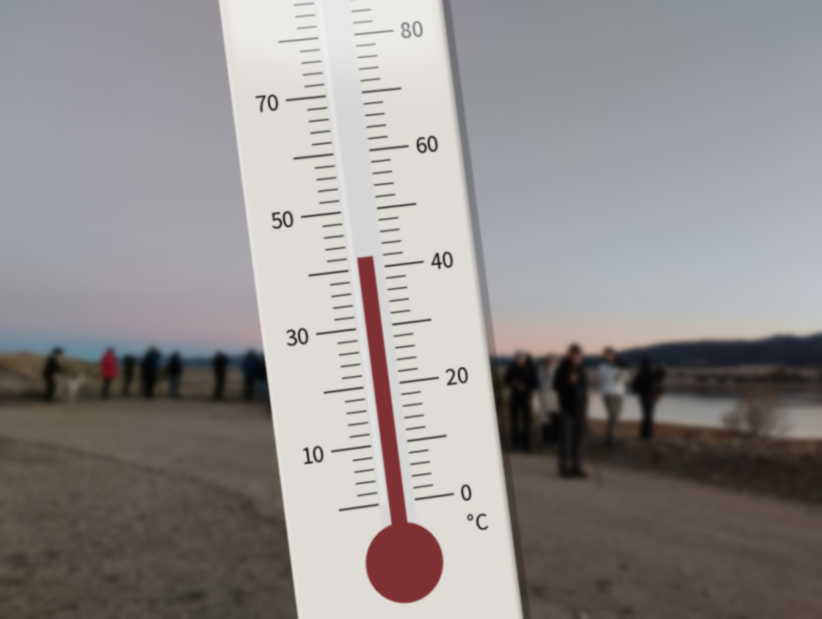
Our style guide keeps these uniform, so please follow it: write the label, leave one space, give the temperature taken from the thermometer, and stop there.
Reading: 42 °C
